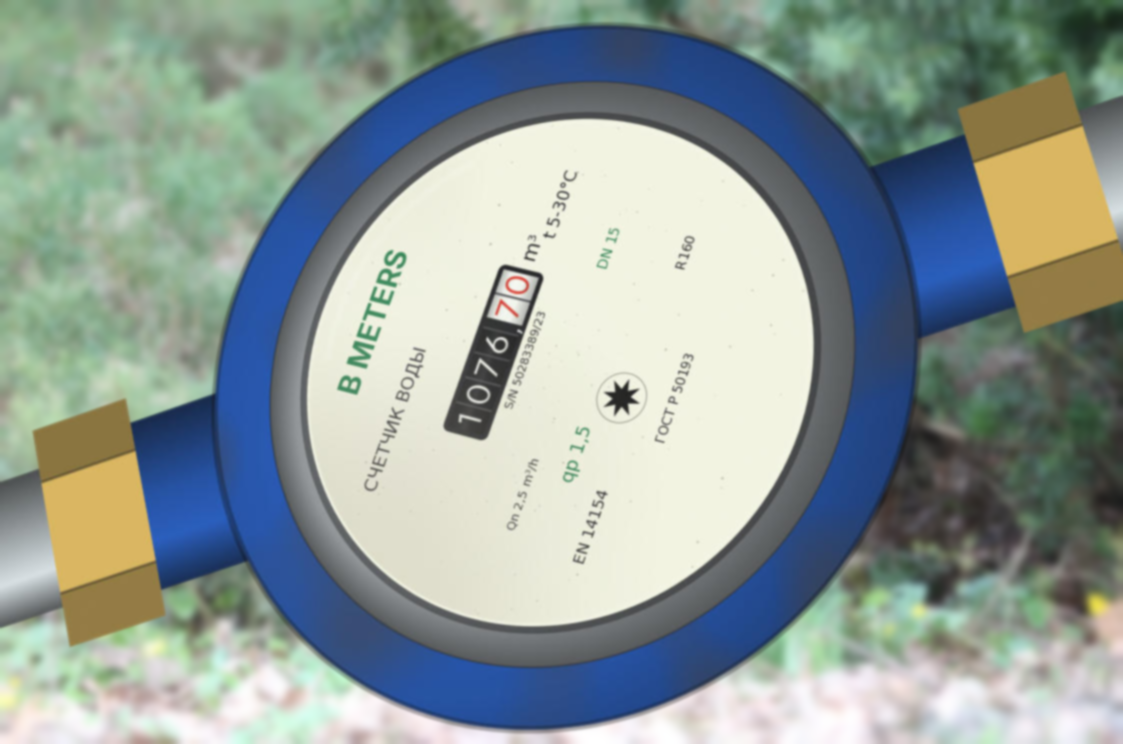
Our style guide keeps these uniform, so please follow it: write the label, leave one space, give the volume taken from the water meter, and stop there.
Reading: 1076.70 m³
